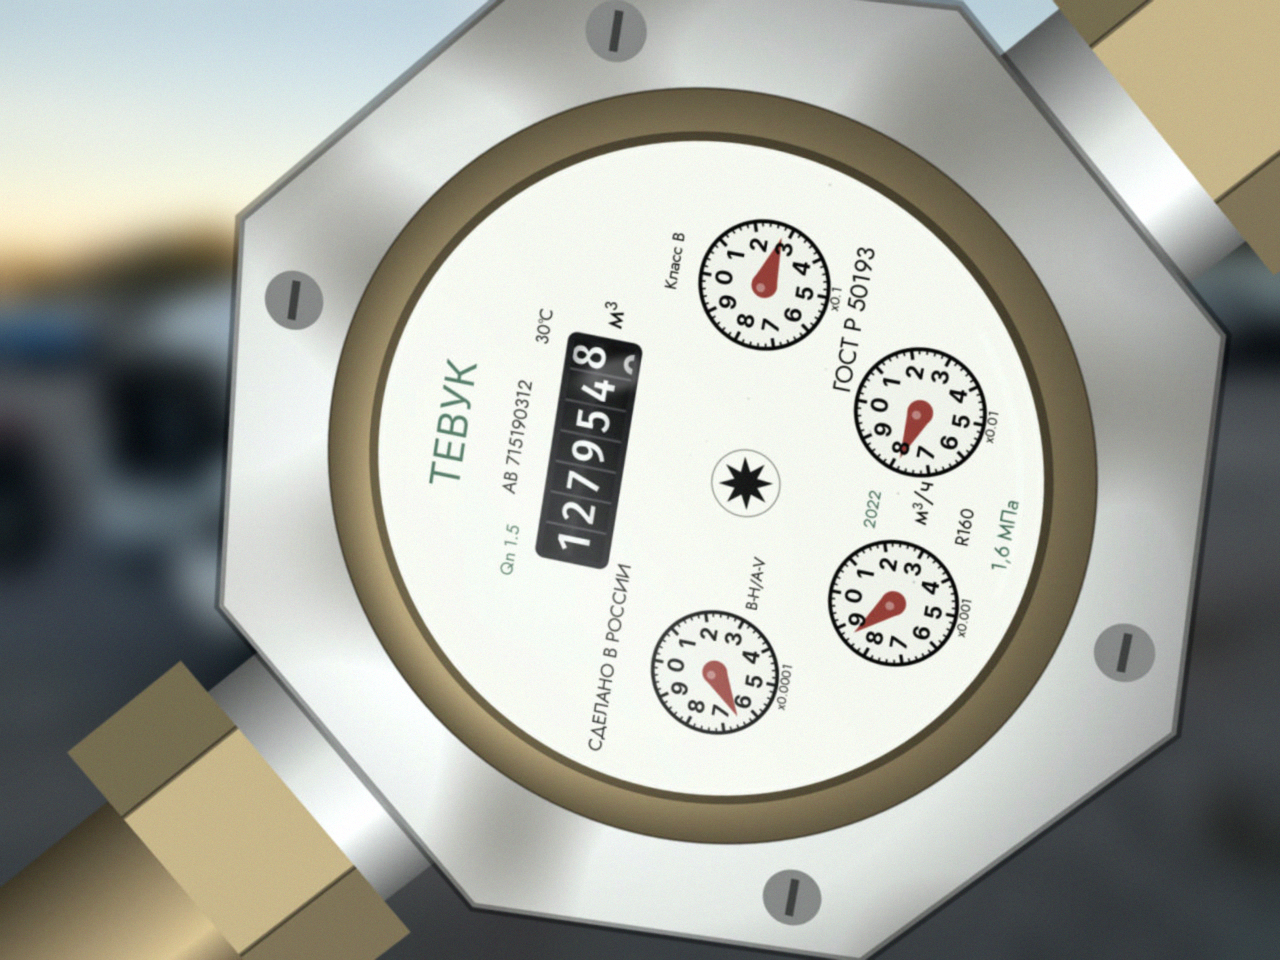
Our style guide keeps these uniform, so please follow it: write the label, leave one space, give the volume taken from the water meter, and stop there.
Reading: 1279548.2786 m³
